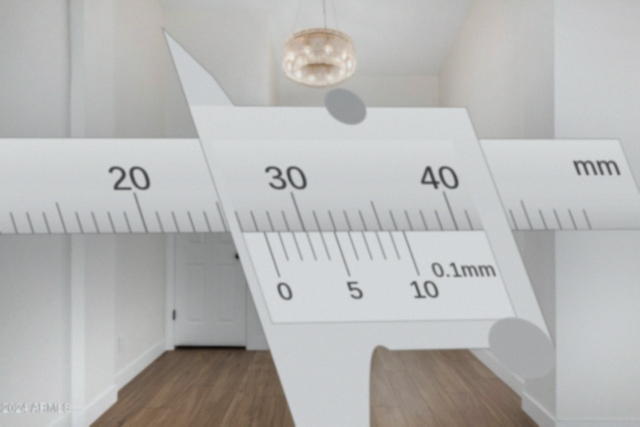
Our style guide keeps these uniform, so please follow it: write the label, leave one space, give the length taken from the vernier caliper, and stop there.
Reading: 27.4 mm
